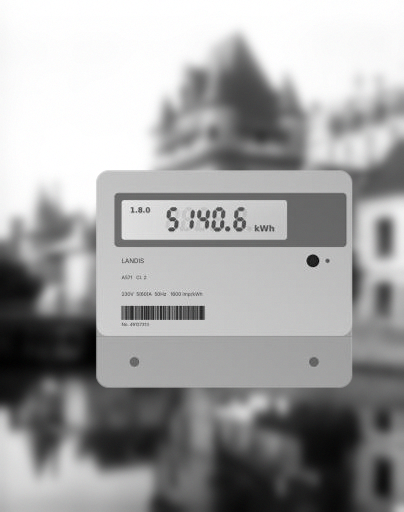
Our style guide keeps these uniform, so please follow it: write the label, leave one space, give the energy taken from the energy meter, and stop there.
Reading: 5140.6 kWh
